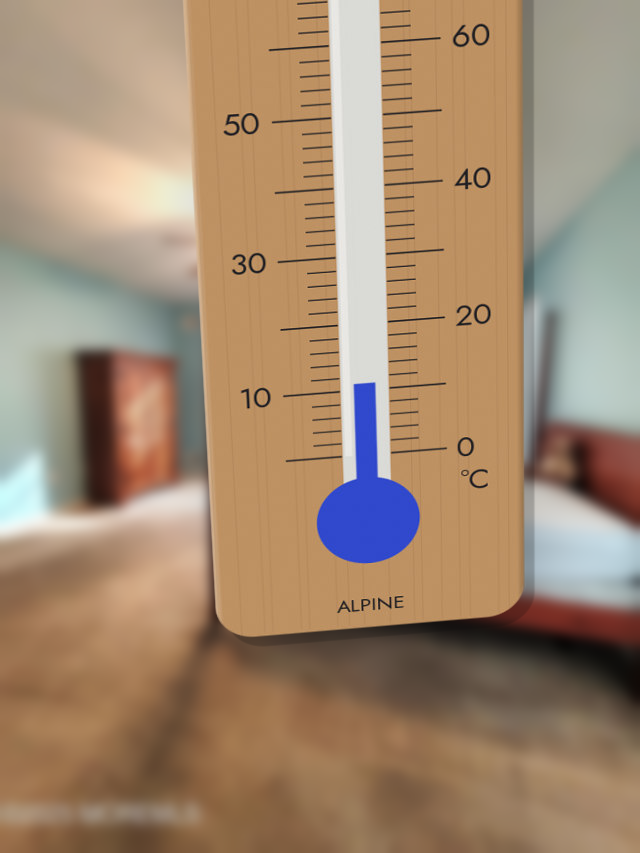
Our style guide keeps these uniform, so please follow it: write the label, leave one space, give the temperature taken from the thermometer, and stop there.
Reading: 11 °C
